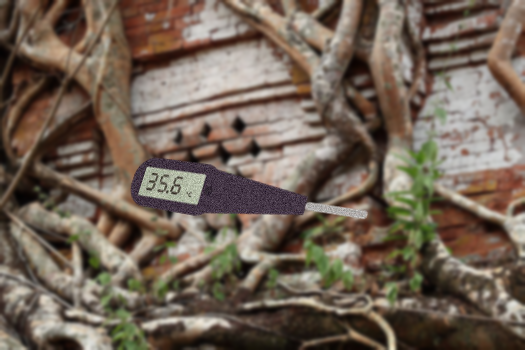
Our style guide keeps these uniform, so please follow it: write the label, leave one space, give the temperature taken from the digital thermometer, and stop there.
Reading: 35.6 °C
